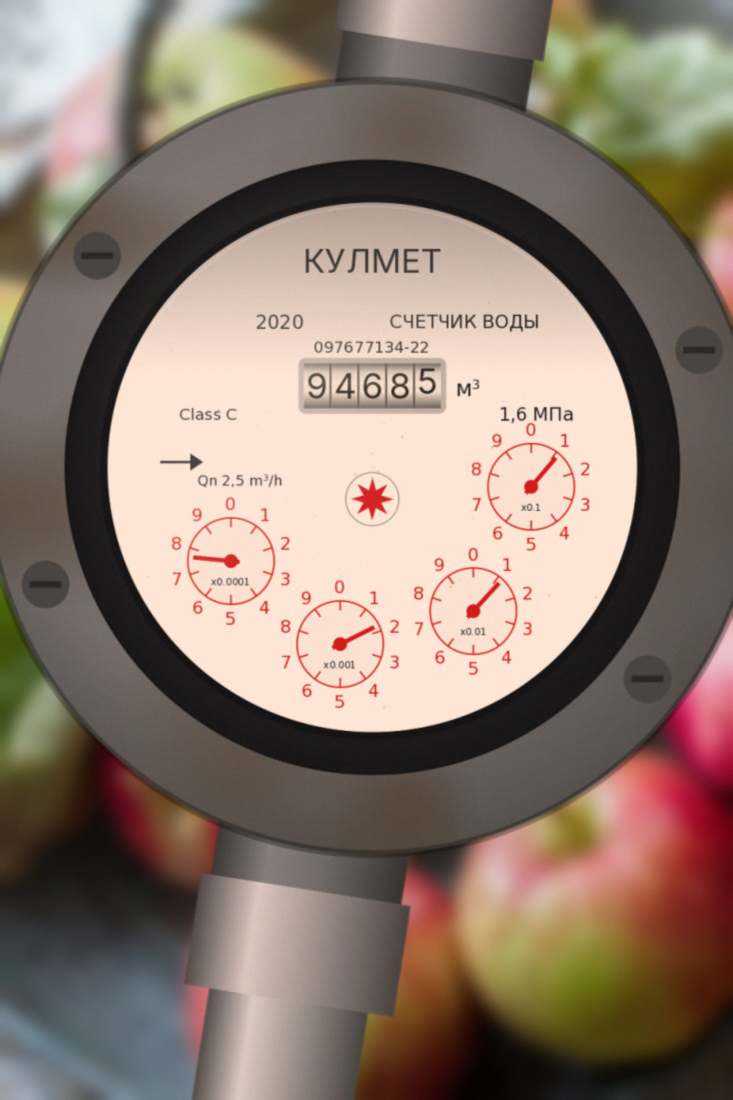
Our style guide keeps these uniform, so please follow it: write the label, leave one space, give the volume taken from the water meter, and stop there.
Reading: 94685.1117 m³
